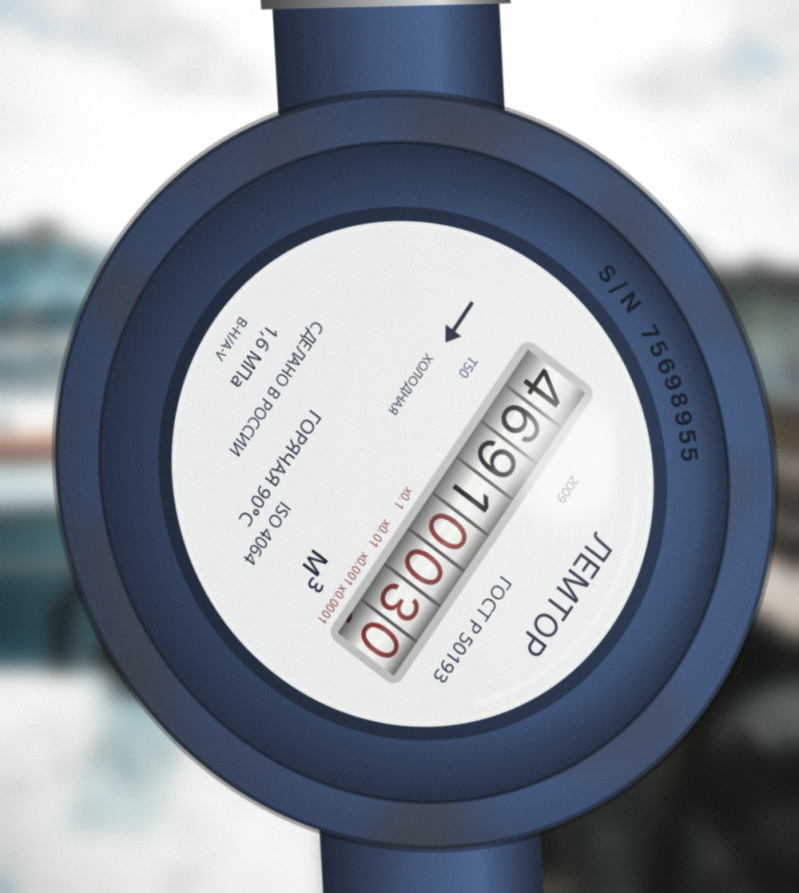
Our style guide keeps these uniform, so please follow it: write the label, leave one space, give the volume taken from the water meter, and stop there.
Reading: 4691.0030 m³
